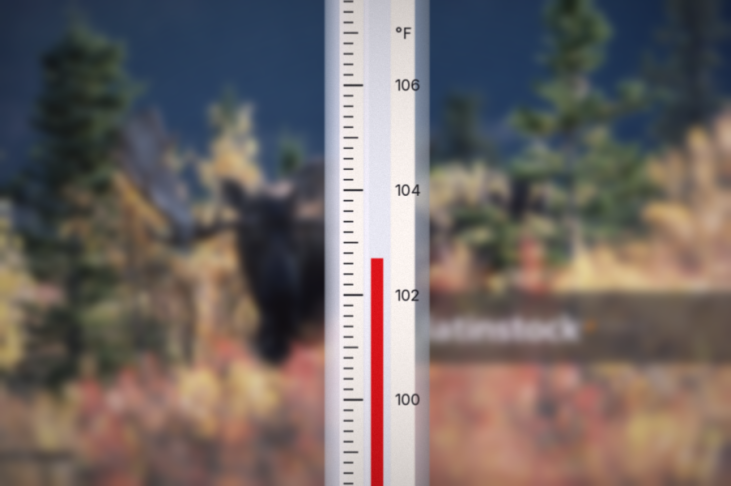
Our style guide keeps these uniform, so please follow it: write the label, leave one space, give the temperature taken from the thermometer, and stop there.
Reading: 102.7 °F
